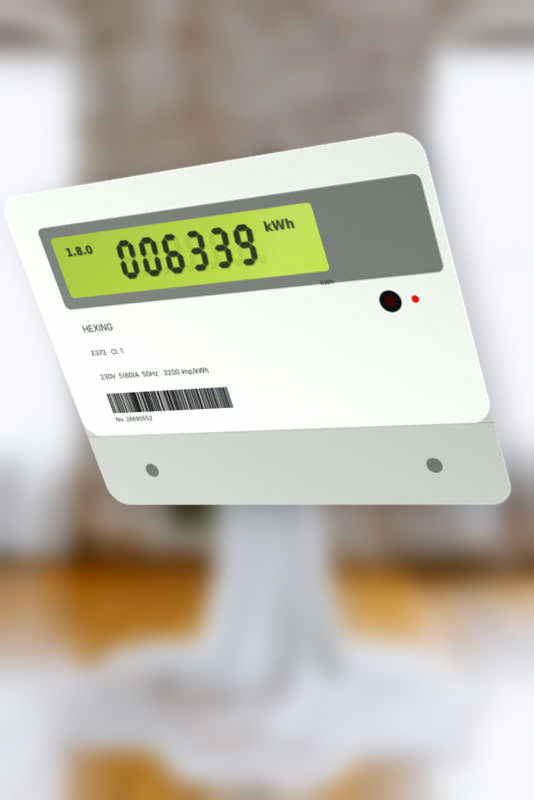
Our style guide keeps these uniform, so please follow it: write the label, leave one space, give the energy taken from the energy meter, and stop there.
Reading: 6339 kWh
